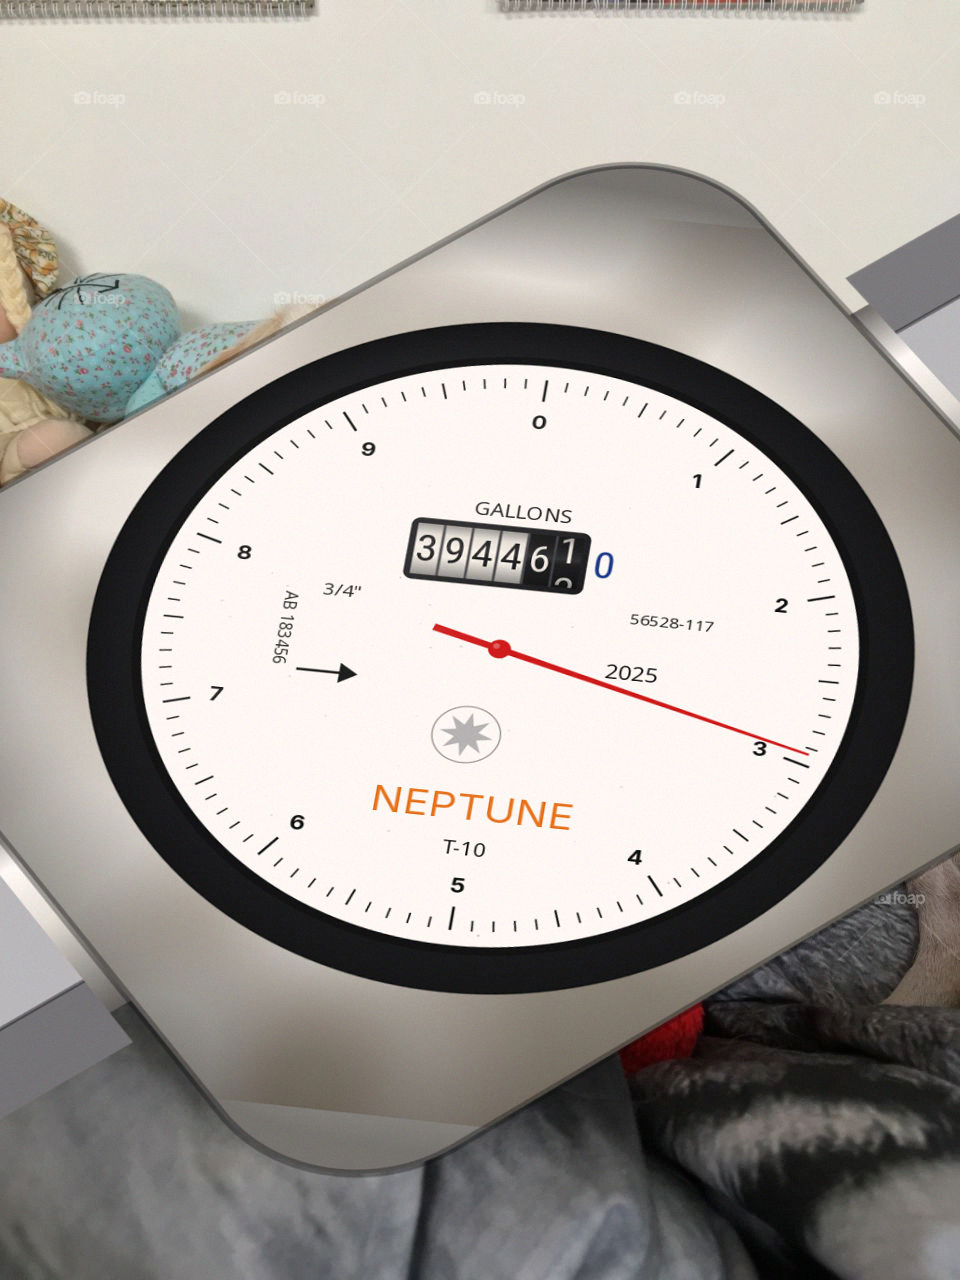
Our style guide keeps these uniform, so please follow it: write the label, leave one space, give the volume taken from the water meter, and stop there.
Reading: 3944612.9 gal
